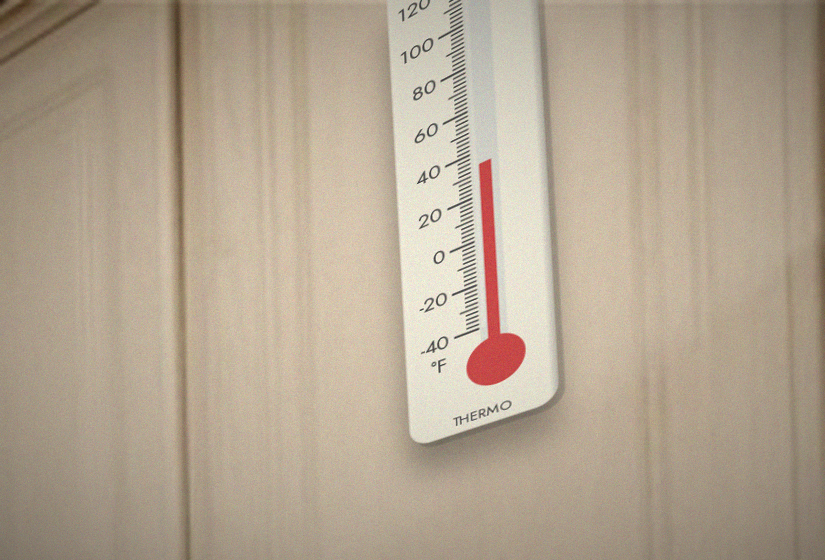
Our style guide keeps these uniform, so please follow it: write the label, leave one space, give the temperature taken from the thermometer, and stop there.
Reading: 34 °F
